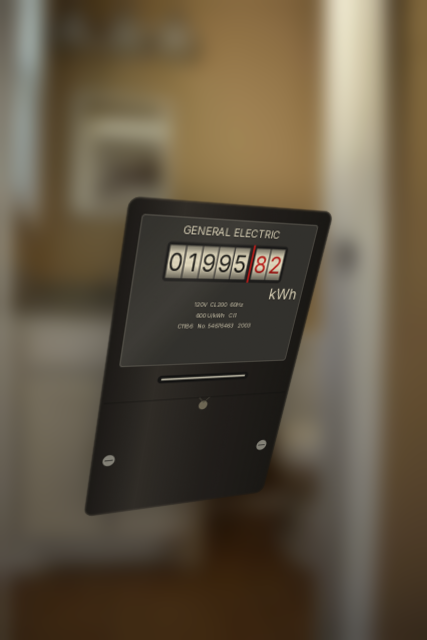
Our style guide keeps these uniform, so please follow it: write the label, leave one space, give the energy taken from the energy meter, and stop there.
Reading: 1995.82 kWh
